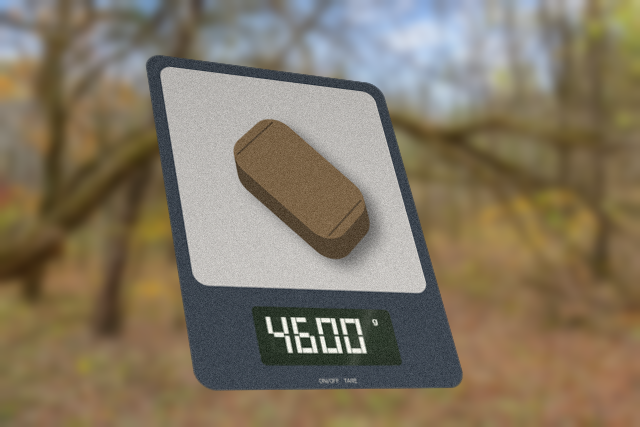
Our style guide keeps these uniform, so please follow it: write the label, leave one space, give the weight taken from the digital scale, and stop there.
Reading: 4600 g
